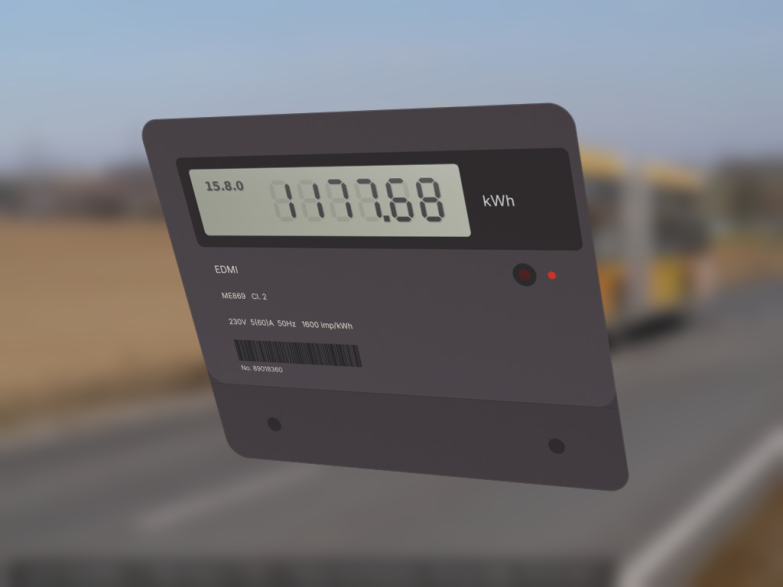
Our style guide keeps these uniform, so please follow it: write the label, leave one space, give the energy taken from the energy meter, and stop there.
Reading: 1177.68 kWh
